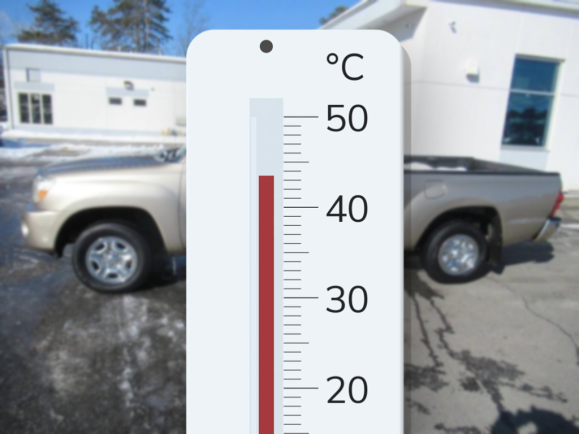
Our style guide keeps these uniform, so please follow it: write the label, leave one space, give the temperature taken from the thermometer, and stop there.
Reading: 43.5 °C
